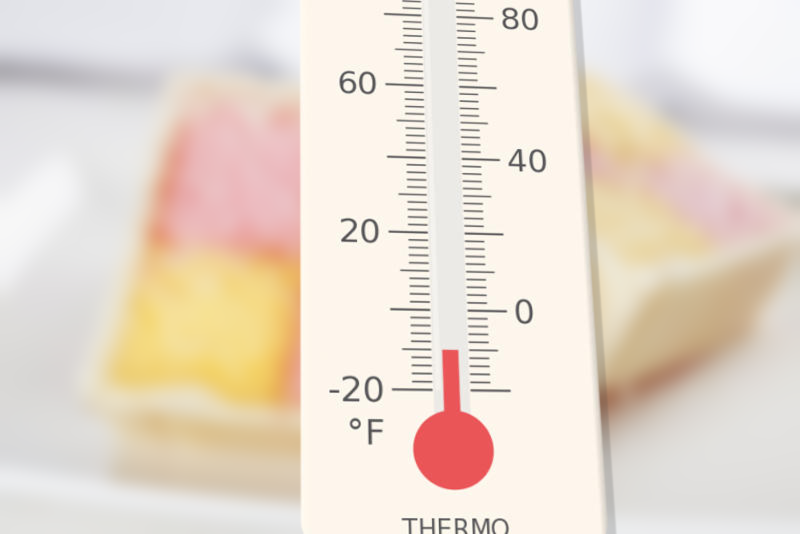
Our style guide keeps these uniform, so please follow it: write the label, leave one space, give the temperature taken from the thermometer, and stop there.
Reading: -10 °F
